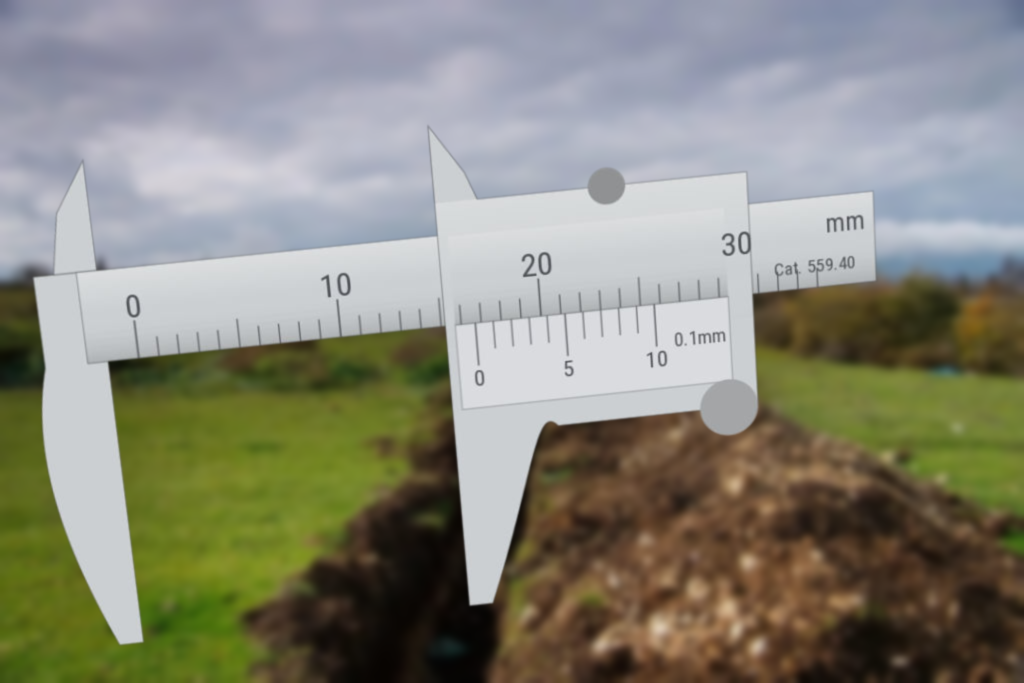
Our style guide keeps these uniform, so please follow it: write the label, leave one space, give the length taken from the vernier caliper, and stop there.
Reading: 16.7 mm
